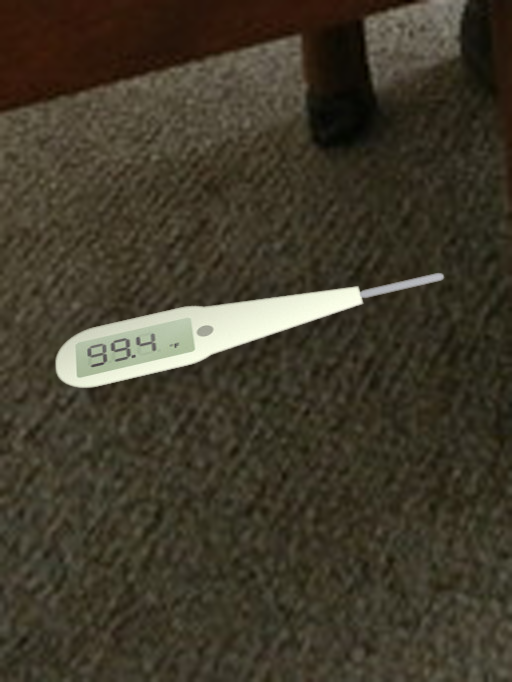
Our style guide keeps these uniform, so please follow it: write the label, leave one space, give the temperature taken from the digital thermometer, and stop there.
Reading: 99.4 °F
